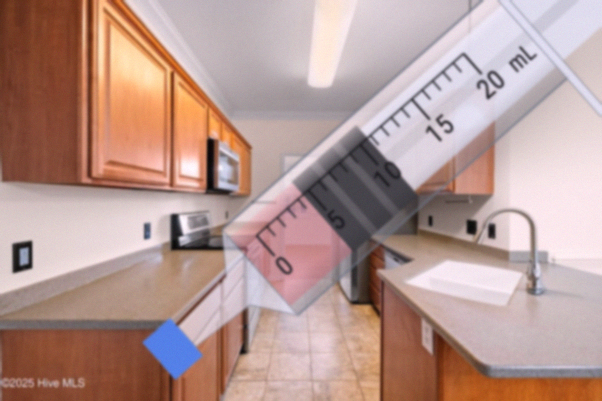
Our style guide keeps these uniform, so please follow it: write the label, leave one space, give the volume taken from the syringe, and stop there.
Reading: 4.5 mL
